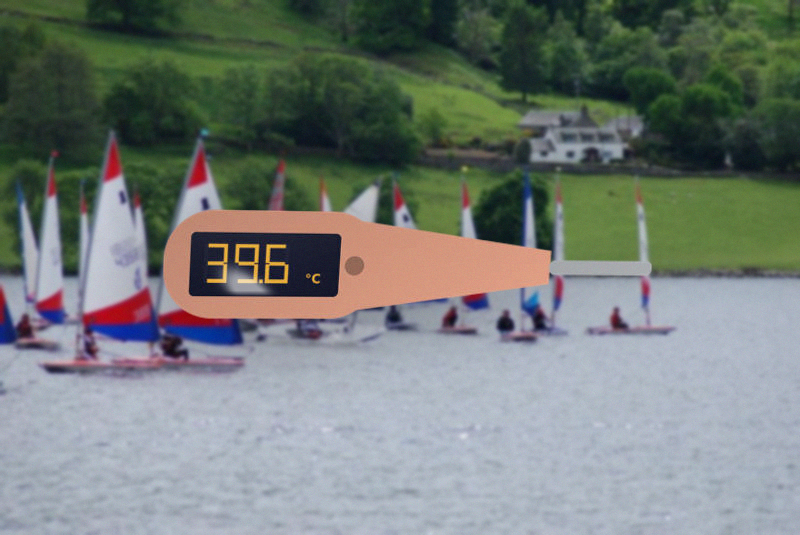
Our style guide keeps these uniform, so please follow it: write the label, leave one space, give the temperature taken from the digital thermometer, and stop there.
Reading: 39.6 °C
